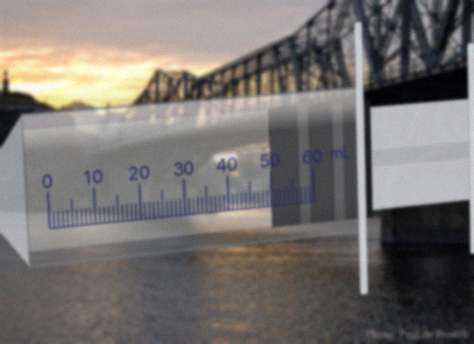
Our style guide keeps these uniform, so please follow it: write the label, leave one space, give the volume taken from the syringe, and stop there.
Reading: 50 mL
